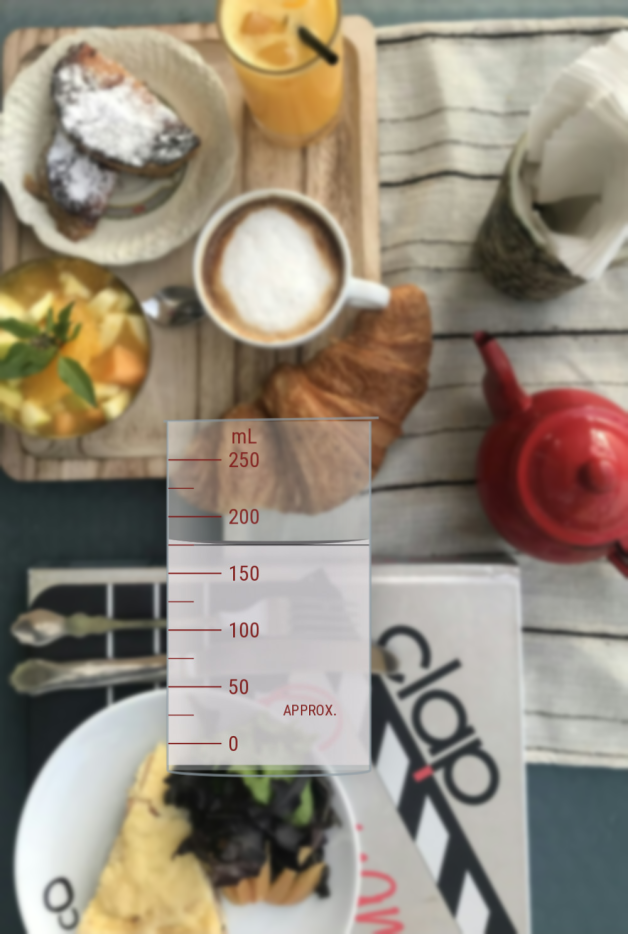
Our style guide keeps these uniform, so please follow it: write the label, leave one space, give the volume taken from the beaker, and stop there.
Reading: 175 mL
